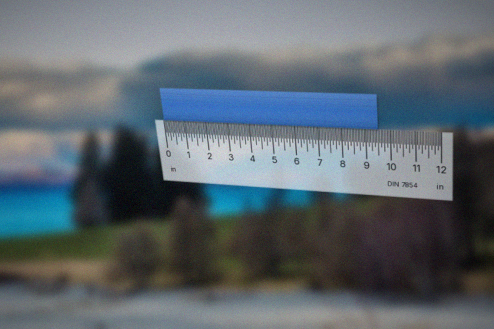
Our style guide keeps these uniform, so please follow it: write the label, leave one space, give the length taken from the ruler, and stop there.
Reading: 9.5 in
